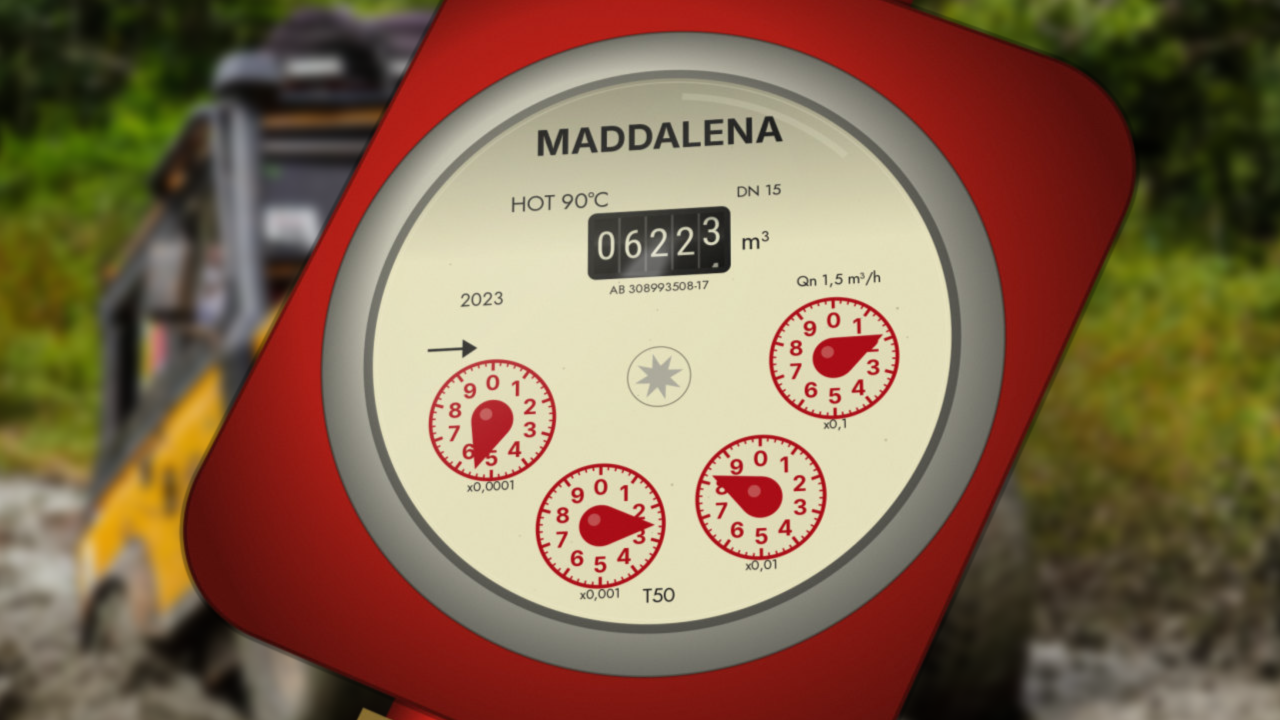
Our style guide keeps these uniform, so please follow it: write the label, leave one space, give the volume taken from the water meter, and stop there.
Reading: 6223.1825 m³
